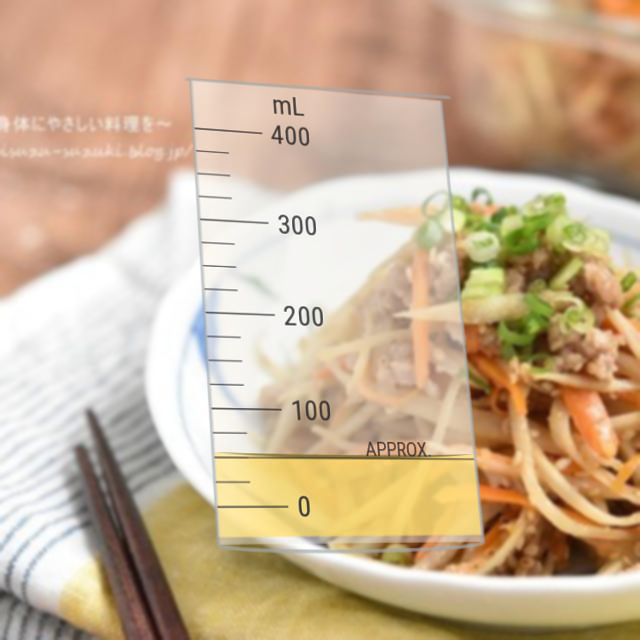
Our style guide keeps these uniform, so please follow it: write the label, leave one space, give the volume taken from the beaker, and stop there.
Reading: 50 mL
